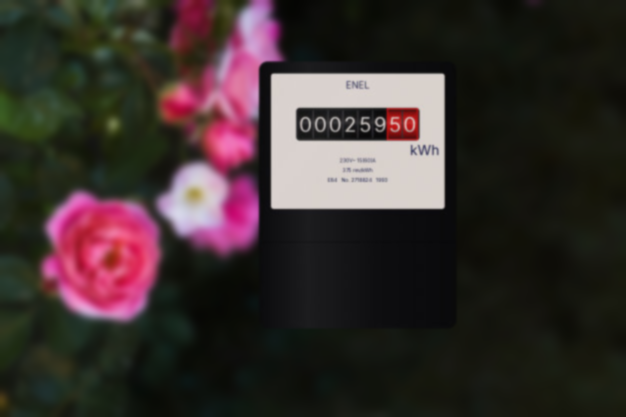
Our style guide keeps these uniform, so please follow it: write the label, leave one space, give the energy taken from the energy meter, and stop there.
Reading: 259.50 kWh
